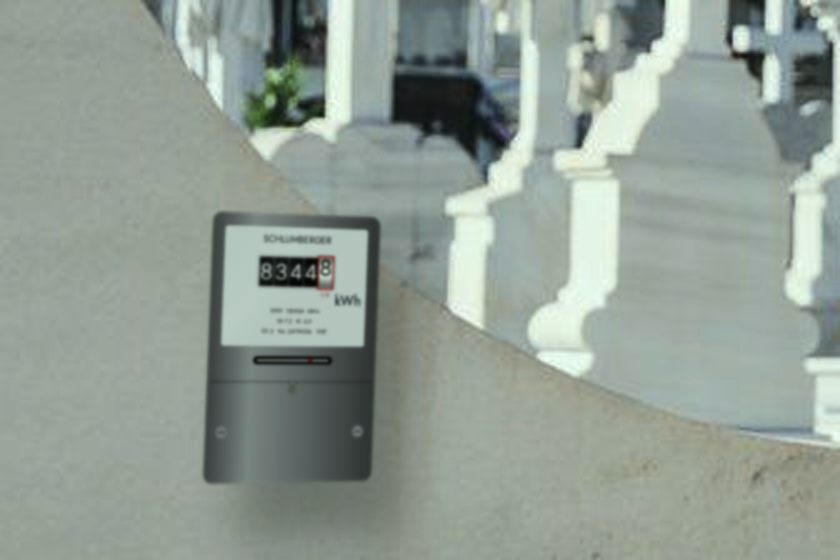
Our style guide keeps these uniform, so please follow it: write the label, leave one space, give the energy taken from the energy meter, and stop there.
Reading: 8344.8 kWh
